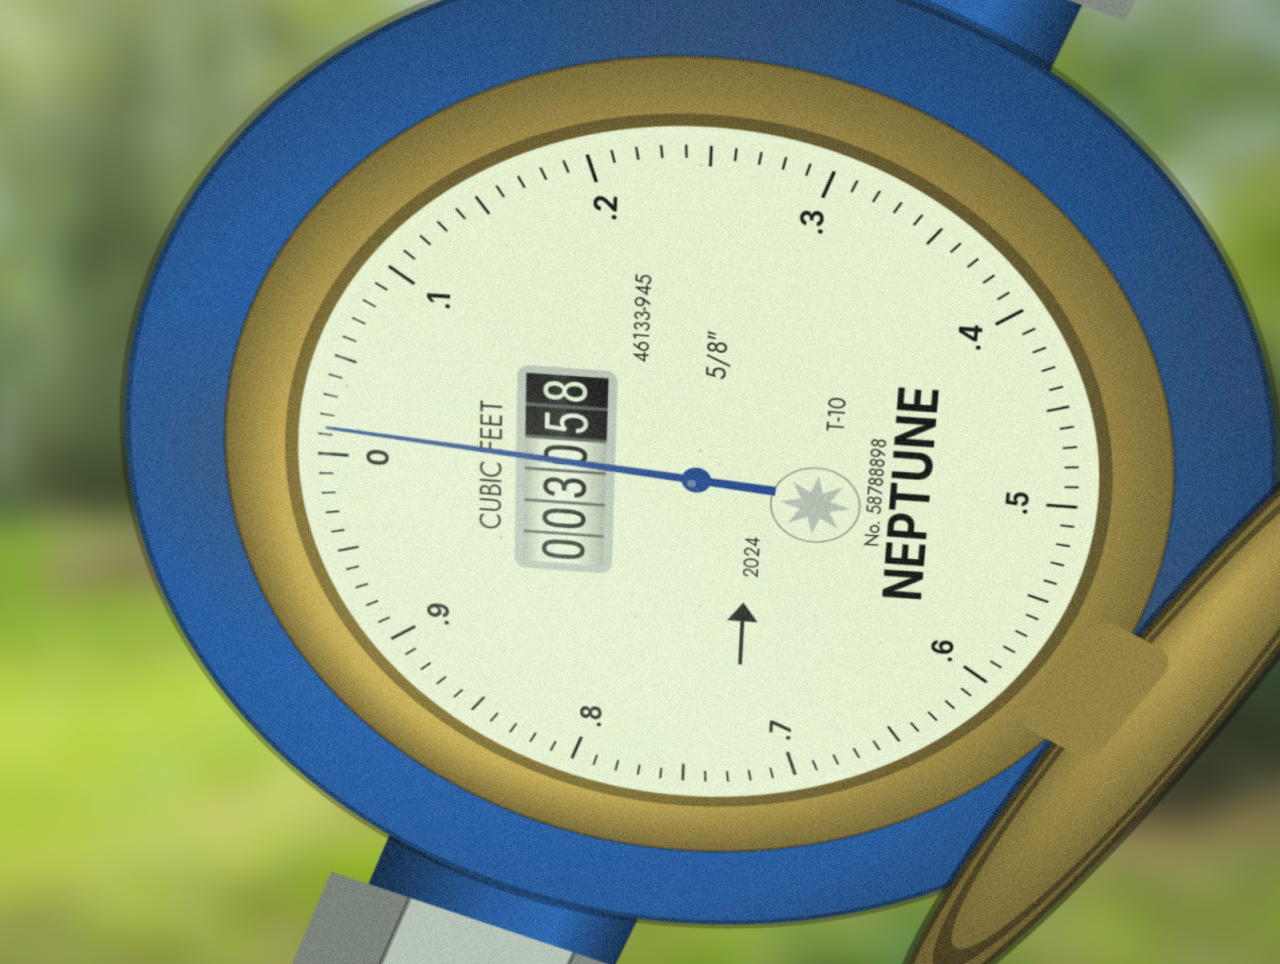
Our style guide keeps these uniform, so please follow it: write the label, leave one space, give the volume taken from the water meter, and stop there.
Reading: 3058.01 ft³
